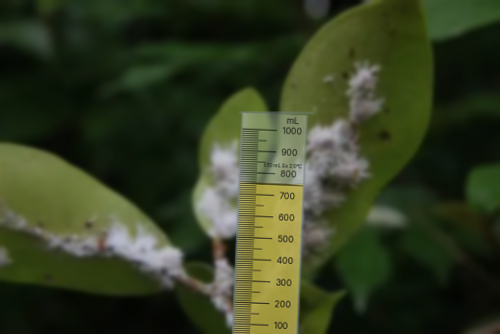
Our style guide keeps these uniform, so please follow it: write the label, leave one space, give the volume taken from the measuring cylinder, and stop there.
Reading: 750 mL
